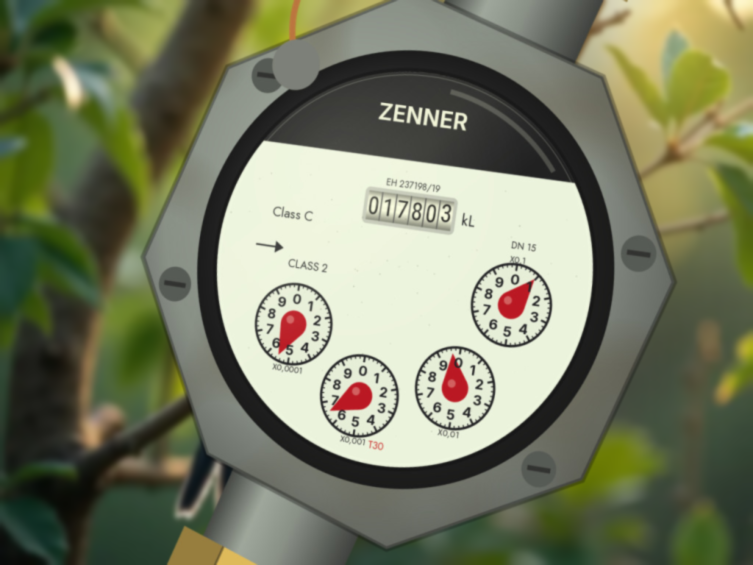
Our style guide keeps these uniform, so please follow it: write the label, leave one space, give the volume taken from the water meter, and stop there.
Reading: 17803.0965 kL
